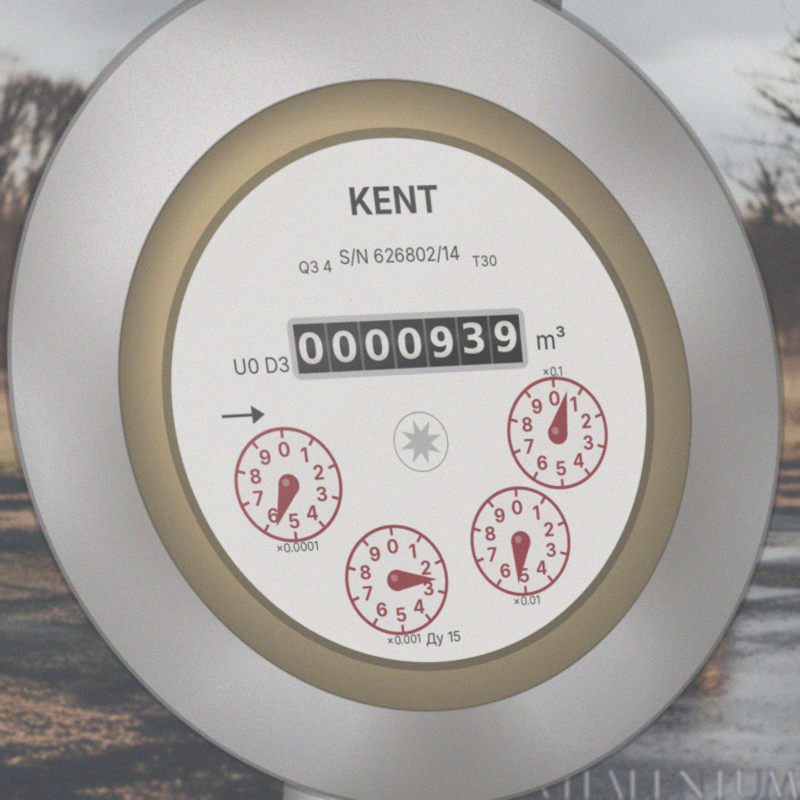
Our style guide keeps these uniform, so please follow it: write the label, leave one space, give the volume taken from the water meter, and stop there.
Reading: 939.0525 m³
